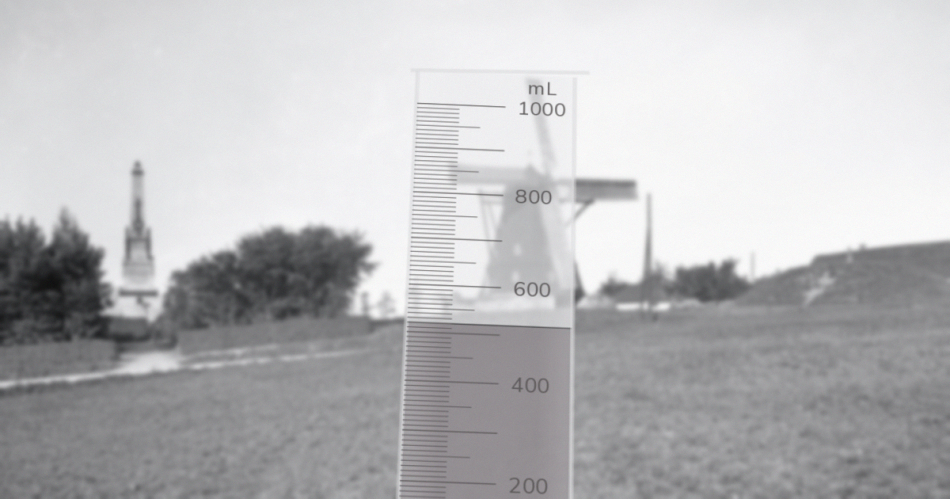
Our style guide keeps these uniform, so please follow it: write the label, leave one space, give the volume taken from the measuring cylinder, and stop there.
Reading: 520 mL
